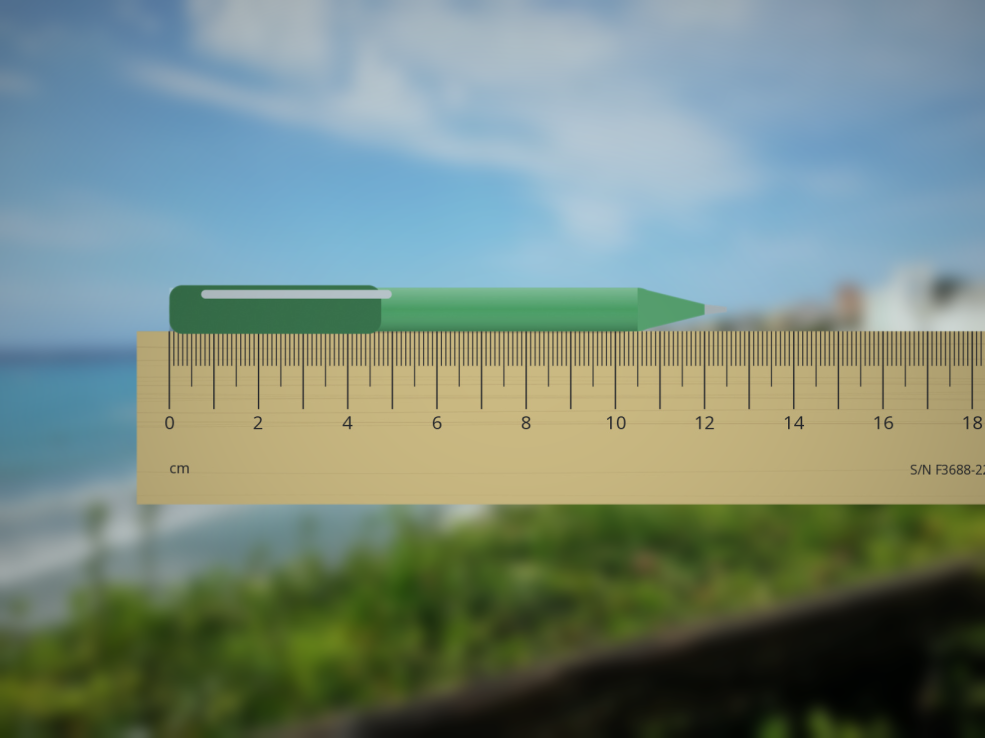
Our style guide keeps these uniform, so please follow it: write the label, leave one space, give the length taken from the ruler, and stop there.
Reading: 12.5 cm
